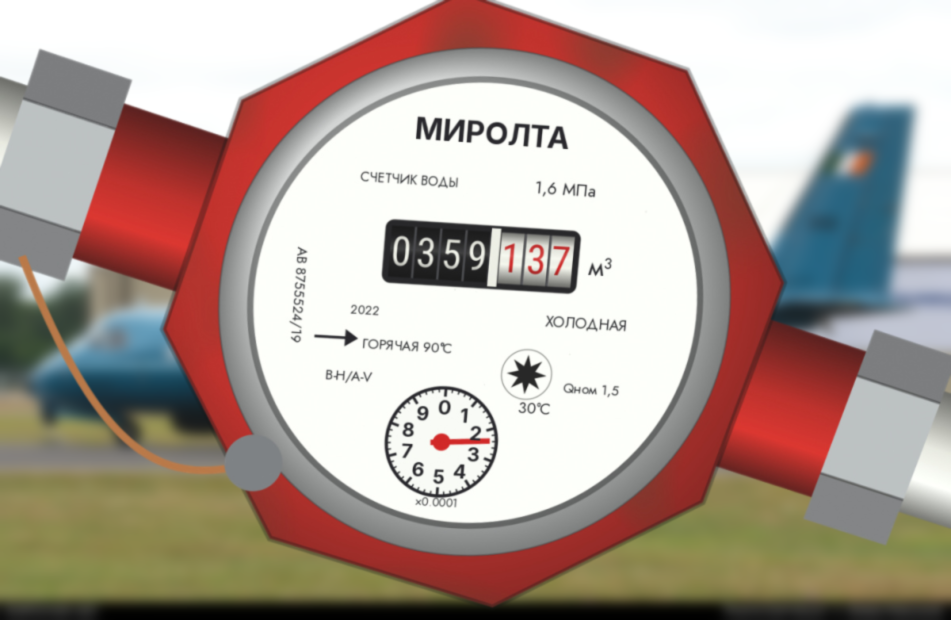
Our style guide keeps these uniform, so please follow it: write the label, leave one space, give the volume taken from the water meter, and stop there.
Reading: 359.1372 m³
